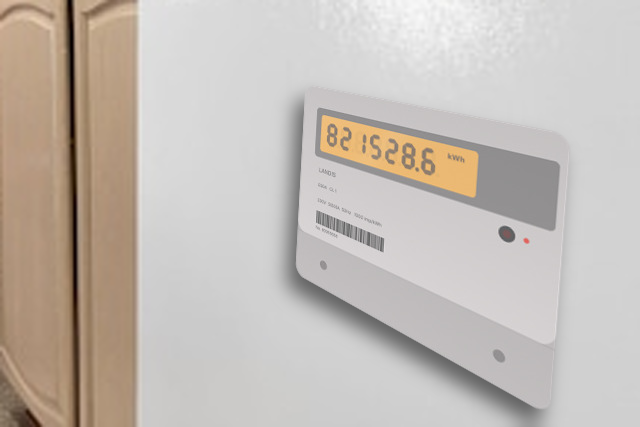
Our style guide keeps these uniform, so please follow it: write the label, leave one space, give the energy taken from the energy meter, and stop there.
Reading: 821528.6 kWh
